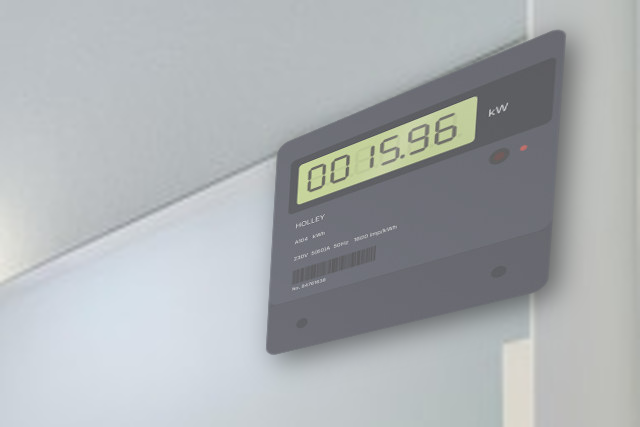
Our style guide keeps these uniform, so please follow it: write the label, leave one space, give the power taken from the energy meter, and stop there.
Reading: 15.96 kW
